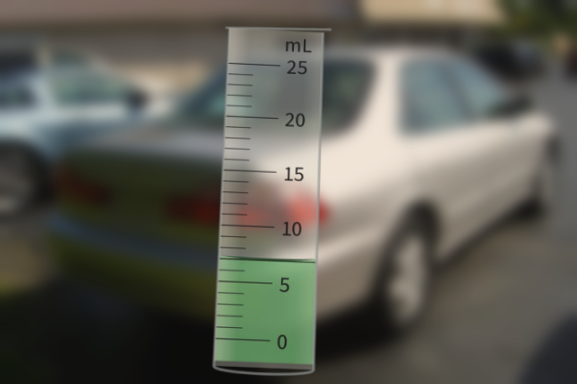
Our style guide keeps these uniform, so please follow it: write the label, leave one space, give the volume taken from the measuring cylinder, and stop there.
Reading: 7 mL
